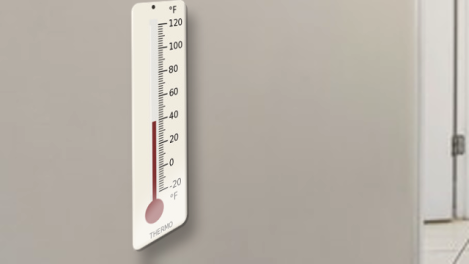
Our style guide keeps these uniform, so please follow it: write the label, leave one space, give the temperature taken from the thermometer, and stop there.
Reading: 40 °F
